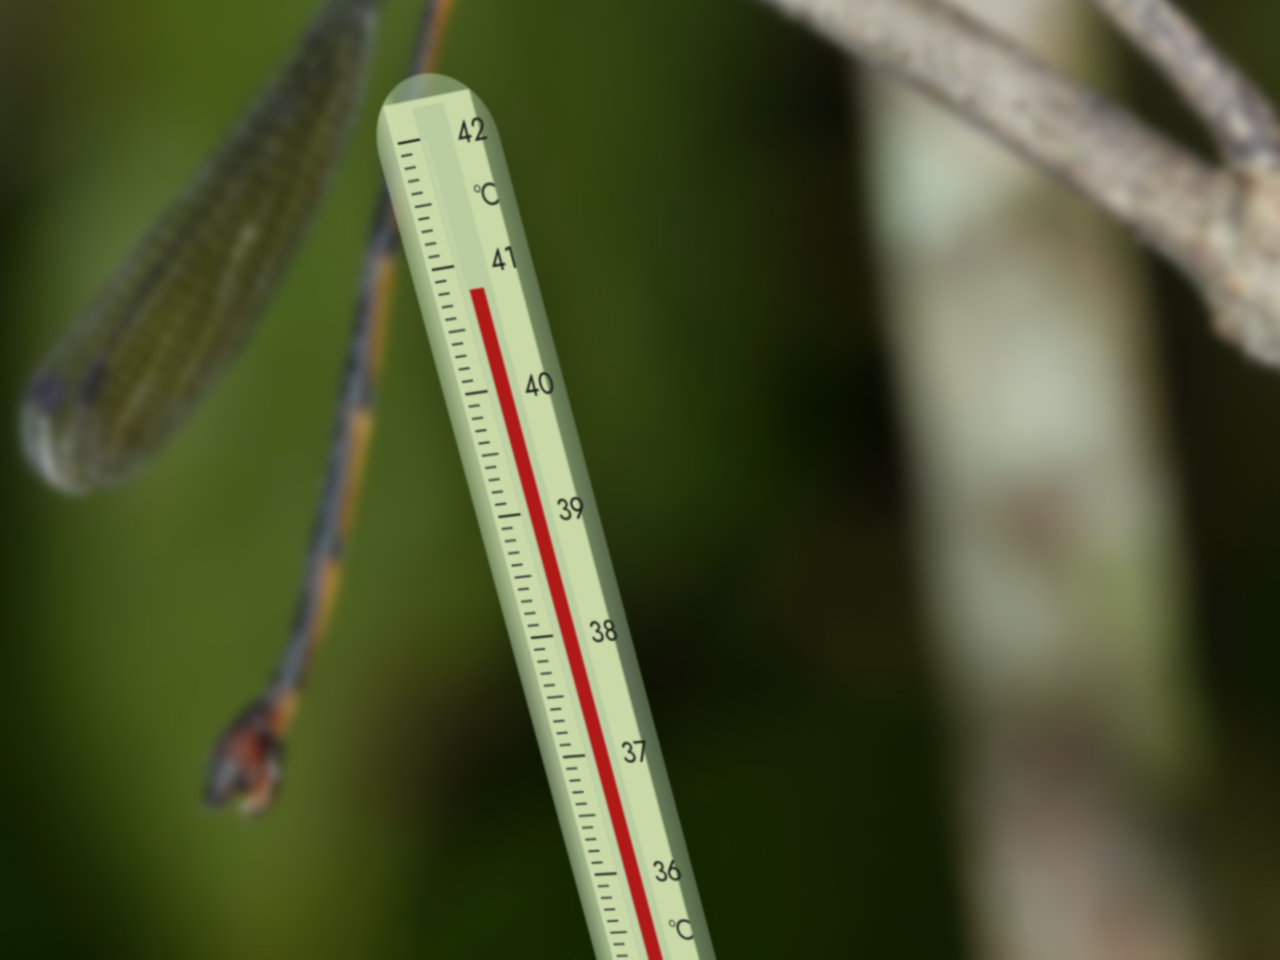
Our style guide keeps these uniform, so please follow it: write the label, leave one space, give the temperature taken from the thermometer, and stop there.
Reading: 40.8 °C
